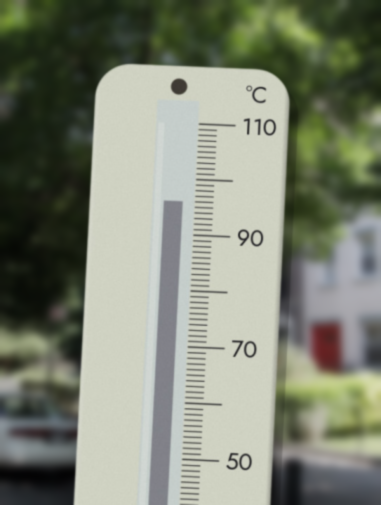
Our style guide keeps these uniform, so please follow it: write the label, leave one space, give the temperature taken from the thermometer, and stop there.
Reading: 96 °C
